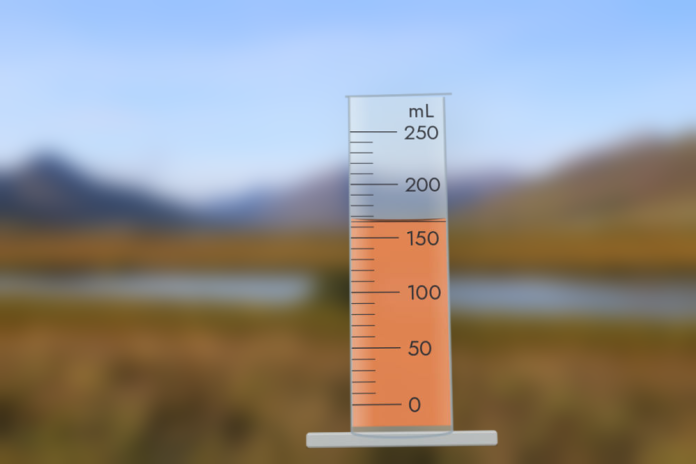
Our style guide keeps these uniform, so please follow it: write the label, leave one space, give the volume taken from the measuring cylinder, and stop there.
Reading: 165 mL
